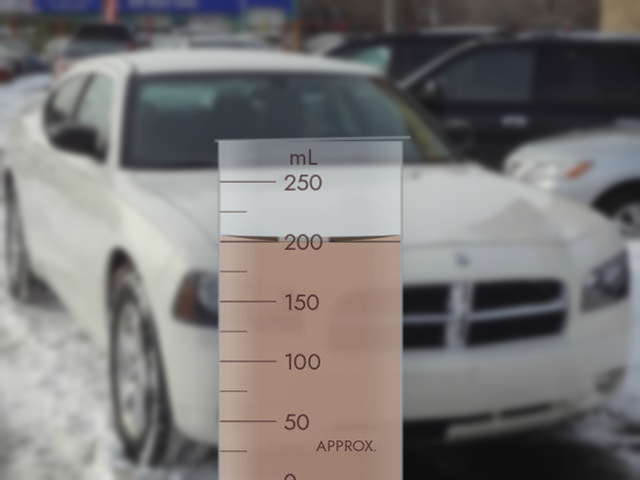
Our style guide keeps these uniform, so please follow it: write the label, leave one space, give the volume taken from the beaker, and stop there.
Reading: 200 mL
